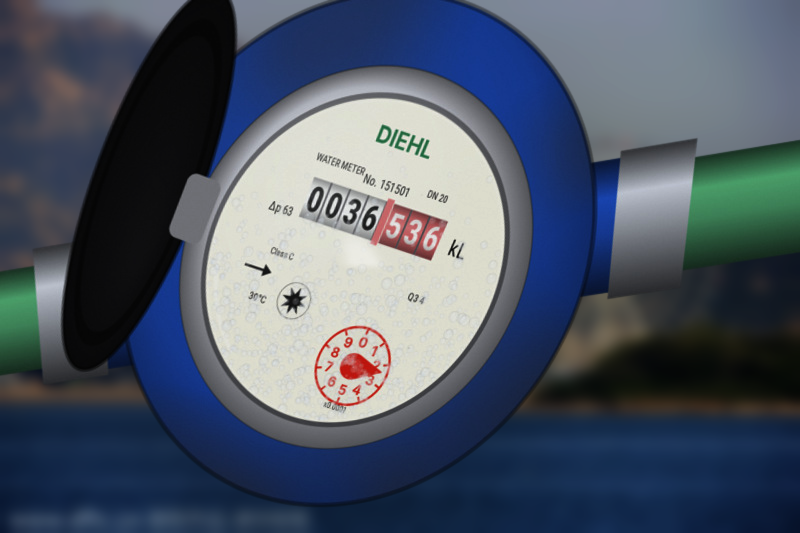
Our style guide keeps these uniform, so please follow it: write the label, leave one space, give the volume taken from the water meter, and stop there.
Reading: 36.5362 kL
